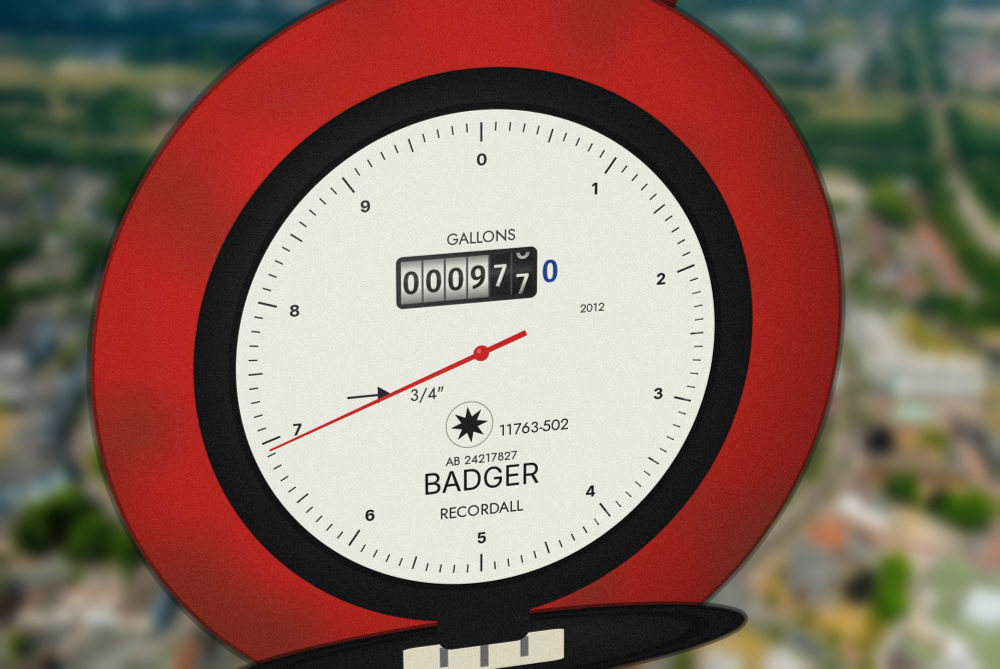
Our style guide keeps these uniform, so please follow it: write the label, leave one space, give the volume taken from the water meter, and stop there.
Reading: 9766.9 gal
